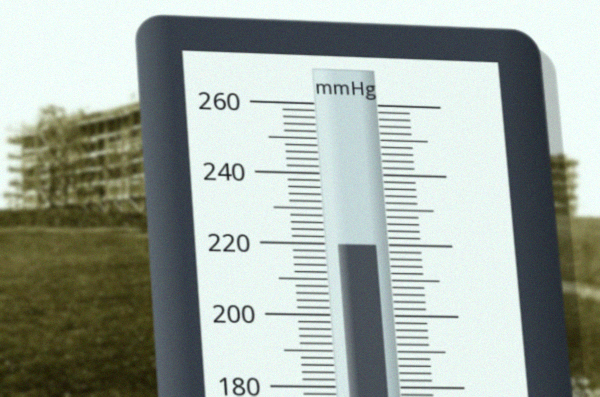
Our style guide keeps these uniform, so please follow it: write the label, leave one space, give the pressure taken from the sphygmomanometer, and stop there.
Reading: 220 mmHg
